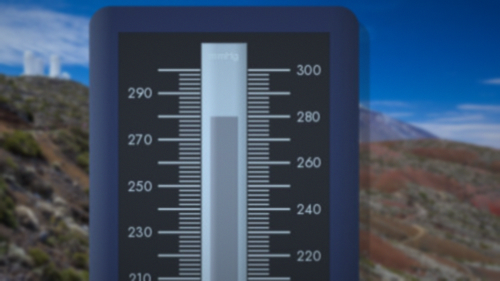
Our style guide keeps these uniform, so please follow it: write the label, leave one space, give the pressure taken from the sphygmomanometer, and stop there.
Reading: 280 mmHg
